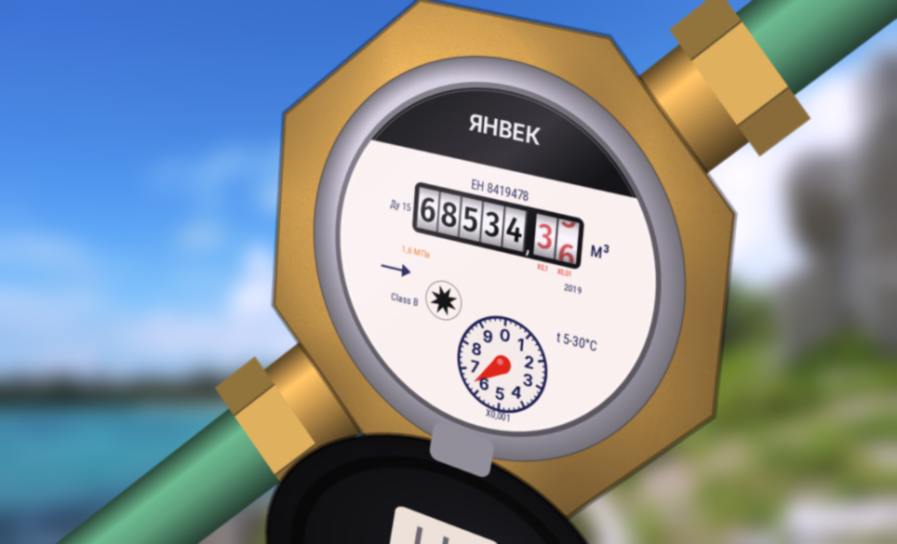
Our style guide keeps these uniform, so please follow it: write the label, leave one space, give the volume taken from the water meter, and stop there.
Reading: 68534.356 m³
